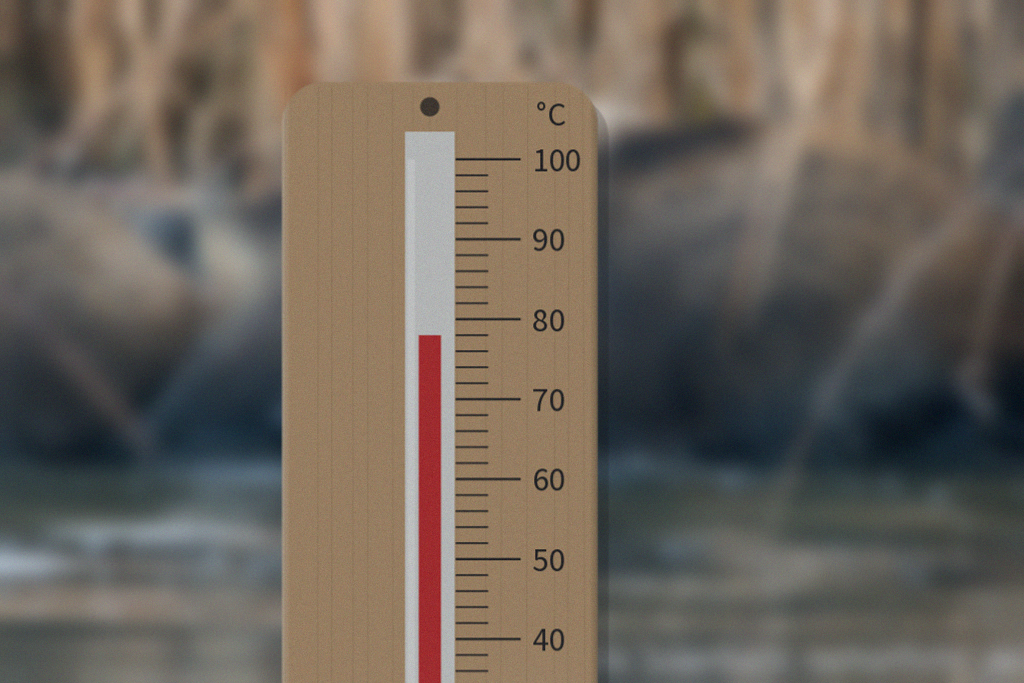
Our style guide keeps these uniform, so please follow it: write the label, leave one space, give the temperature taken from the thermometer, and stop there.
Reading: 78 °C
